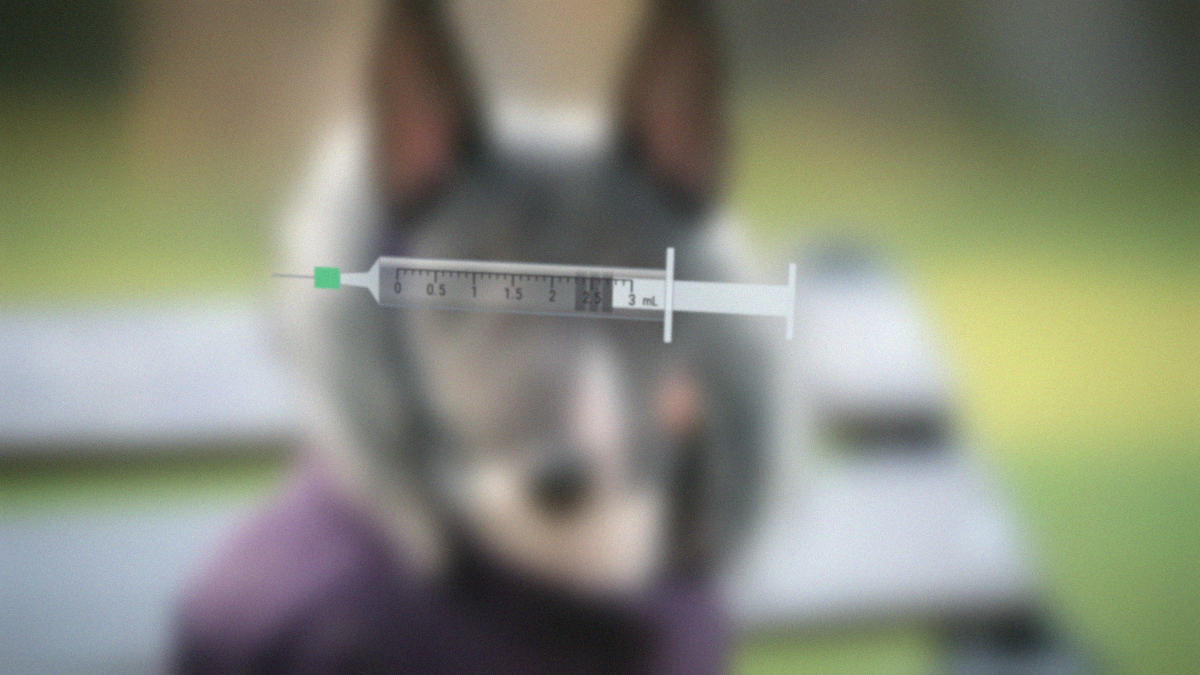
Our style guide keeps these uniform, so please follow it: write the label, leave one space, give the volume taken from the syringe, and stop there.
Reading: 2.3 mL
